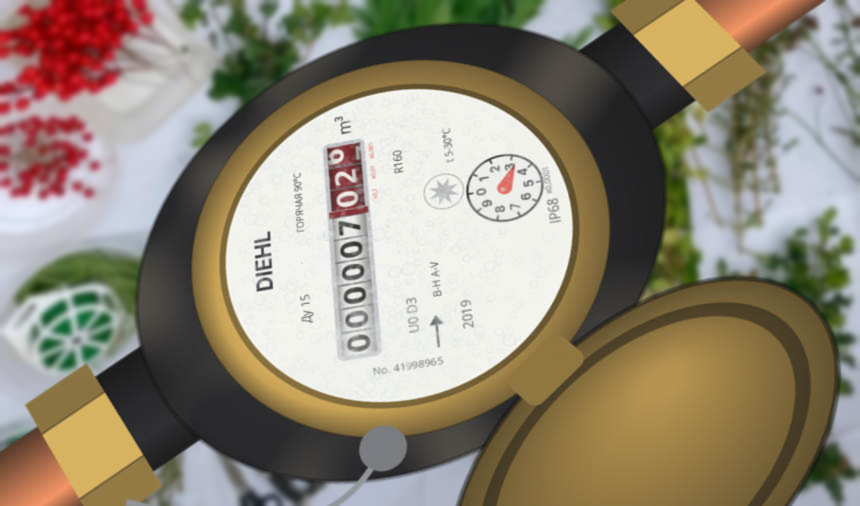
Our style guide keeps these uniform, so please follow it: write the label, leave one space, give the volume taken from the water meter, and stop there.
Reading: 7.0263 m³
